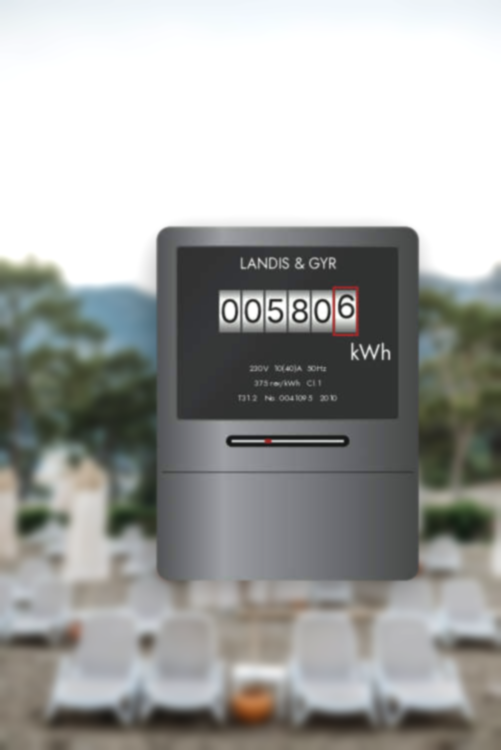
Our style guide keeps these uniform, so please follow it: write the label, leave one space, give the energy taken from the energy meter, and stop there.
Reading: 580.6 kWh
